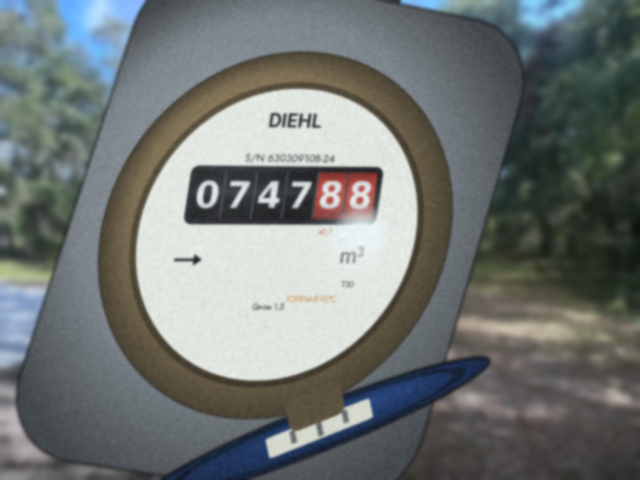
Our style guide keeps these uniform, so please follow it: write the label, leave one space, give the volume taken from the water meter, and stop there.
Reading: 747.88 m³
